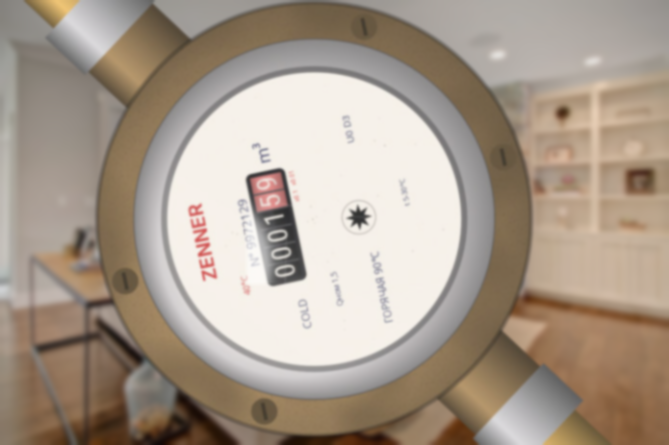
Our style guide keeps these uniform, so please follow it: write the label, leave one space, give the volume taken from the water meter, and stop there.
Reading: 1.59 m³
